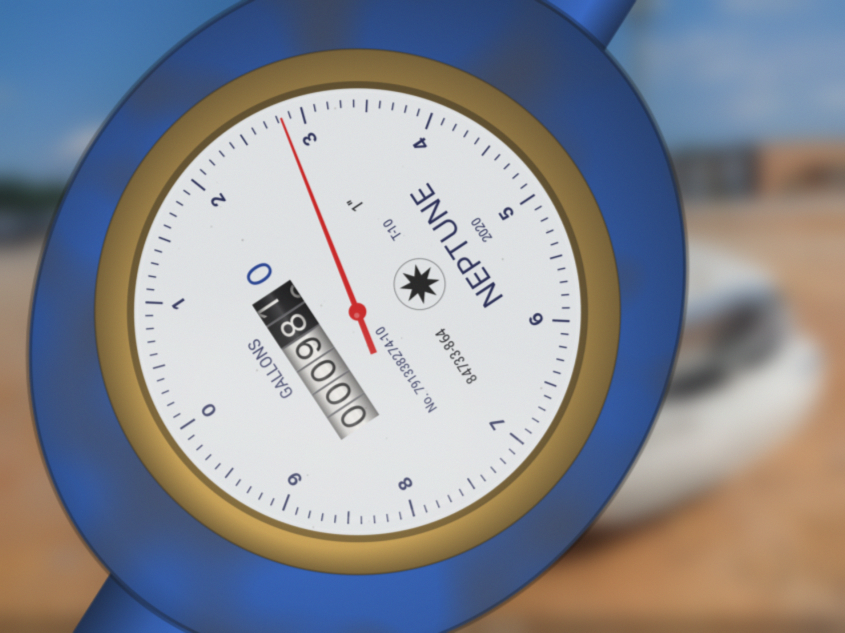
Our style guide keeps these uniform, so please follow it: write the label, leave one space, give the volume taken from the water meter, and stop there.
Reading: 9812.8 gal
